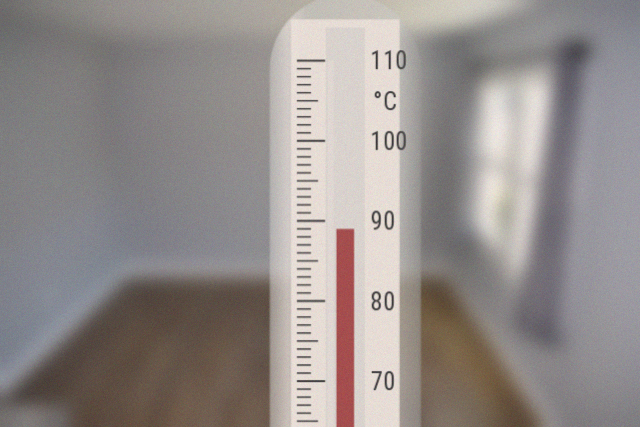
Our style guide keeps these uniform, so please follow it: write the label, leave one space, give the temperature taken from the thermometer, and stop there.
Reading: 89 °C
